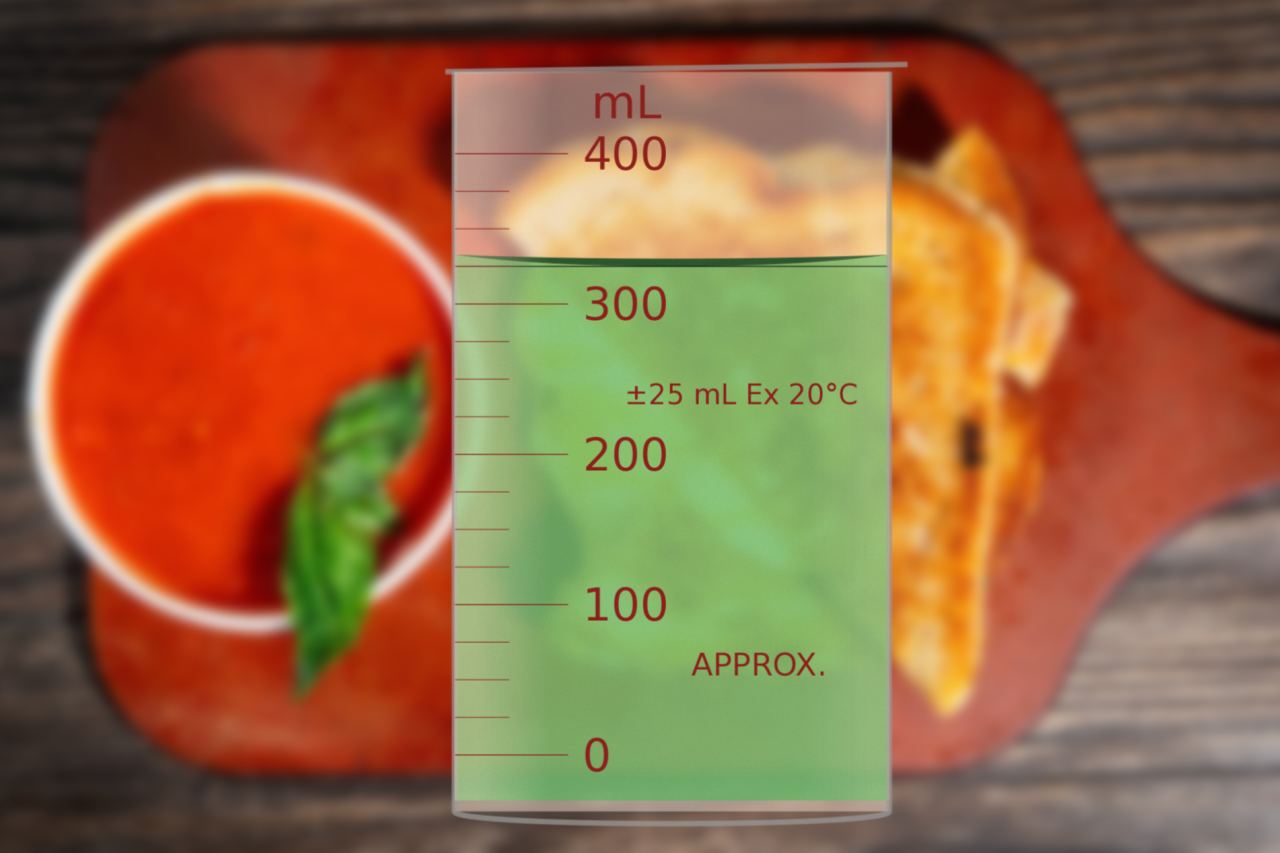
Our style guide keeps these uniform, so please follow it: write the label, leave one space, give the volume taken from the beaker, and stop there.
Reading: 325 mL
